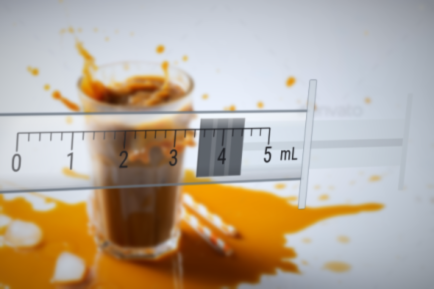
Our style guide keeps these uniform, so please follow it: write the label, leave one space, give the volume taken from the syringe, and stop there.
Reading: 3.5 mL
